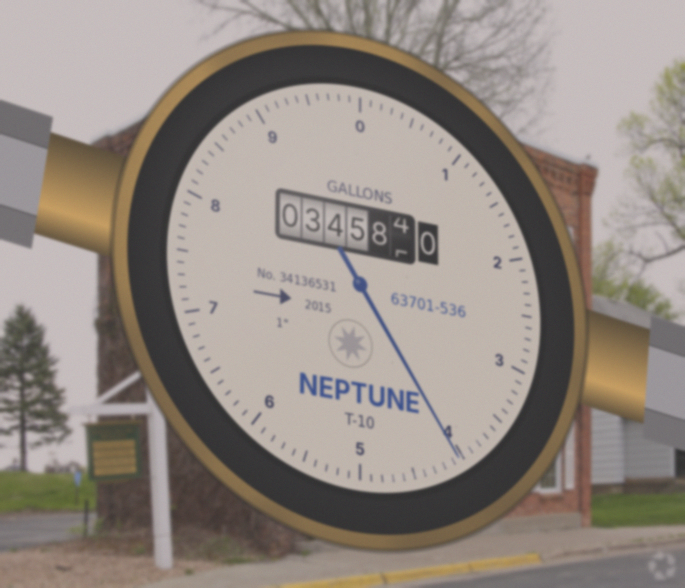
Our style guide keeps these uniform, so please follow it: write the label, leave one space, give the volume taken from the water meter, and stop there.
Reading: 345844.0 gal
